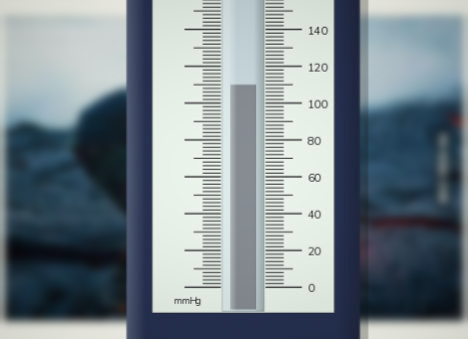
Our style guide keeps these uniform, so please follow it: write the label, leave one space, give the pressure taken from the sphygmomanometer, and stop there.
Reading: 110 mmHg
